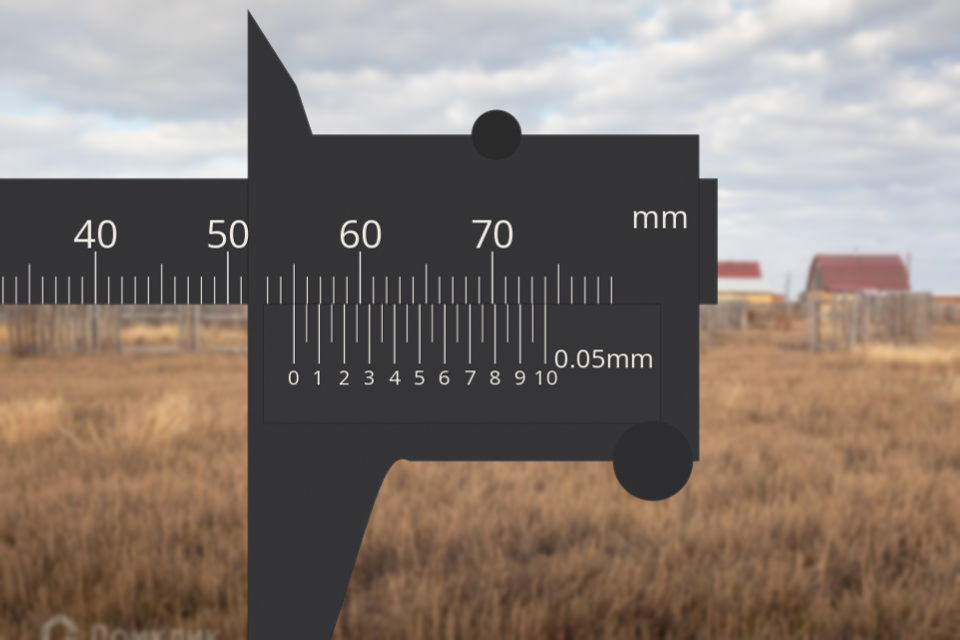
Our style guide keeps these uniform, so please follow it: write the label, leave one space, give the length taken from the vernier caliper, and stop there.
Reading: 55.0 mm
